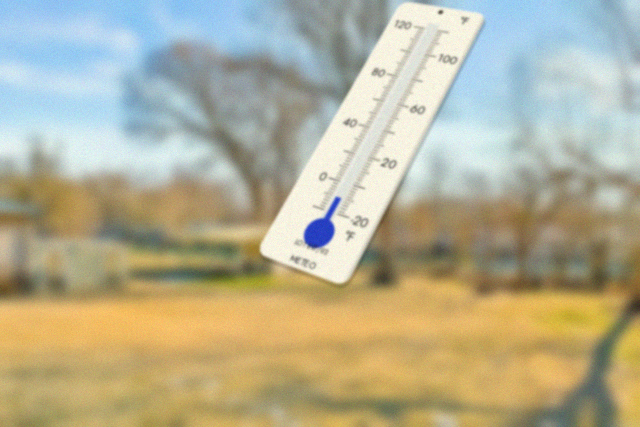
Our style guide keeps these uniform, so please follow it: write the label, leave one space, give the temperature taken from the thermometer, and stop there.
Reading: -10 °F
